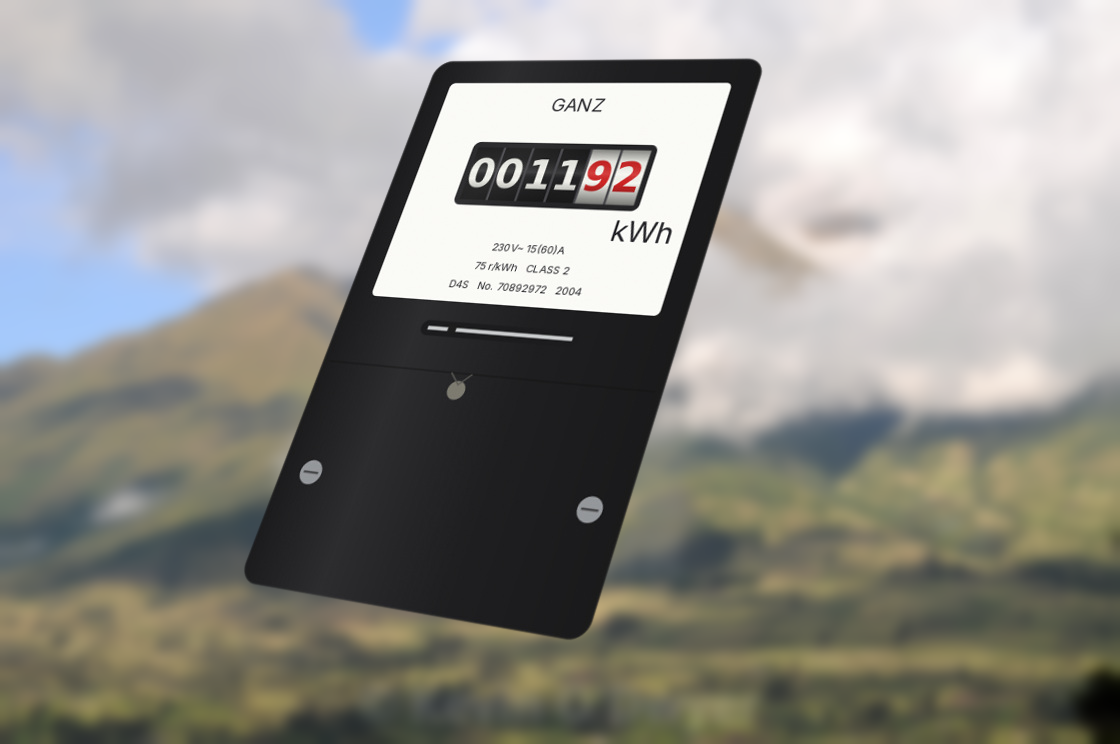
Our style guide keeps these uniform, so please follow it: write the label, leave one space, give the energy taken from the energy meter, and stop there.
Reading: 11.92 kWh
